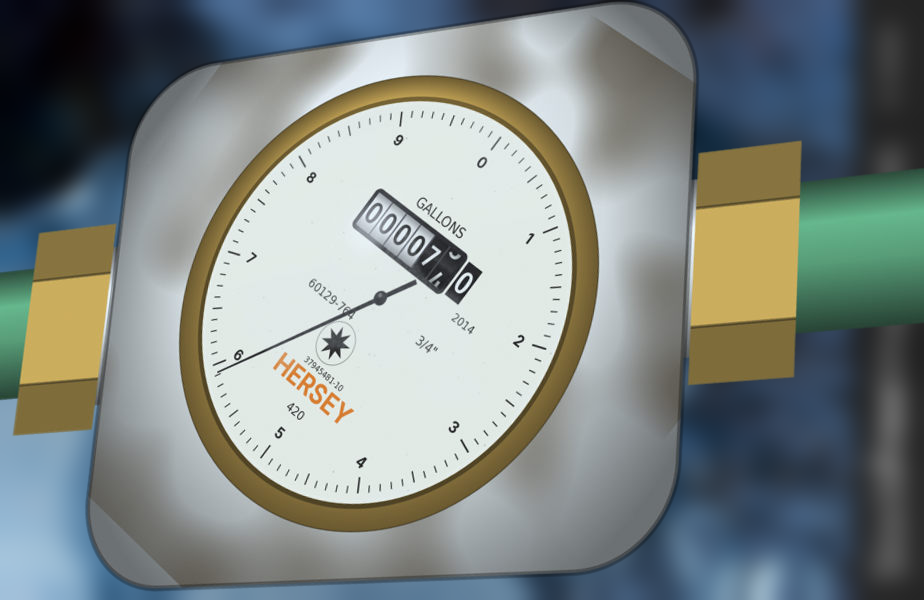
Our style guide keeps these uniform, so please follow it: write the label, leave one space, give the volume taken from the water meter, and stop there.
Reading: 735.9 gal
